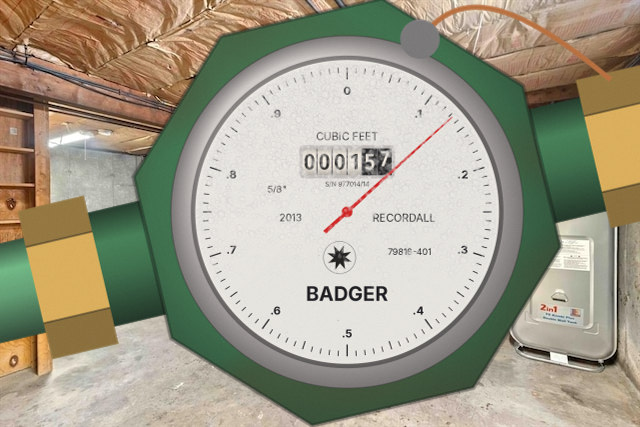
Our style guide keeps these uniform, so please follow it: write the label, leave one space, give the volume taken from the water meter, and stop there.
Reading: 157.13 ft³
